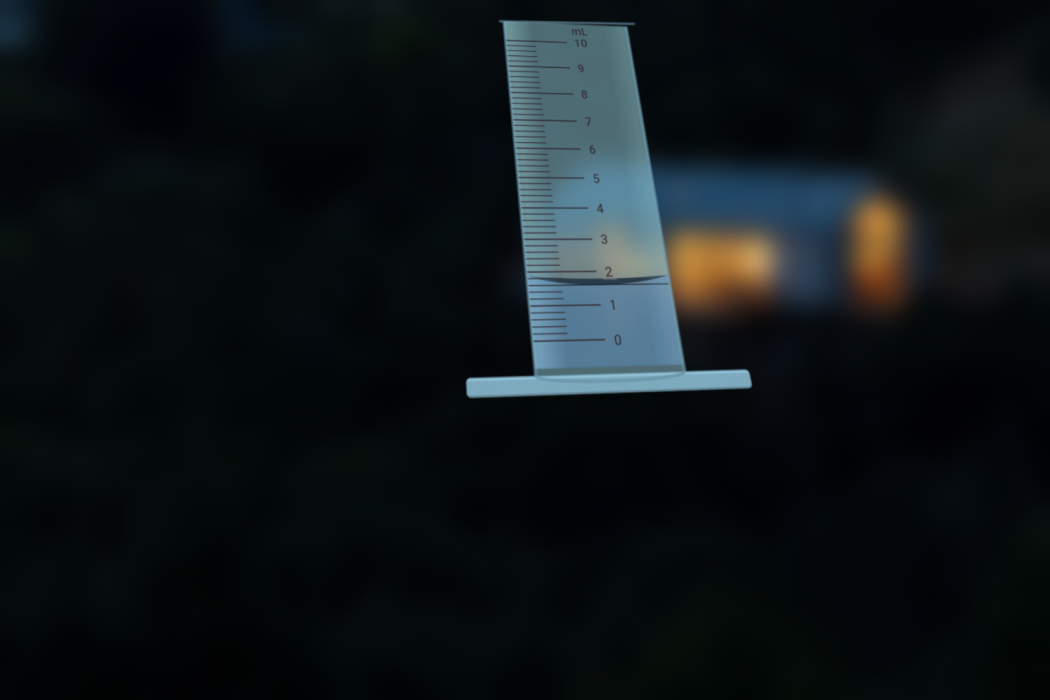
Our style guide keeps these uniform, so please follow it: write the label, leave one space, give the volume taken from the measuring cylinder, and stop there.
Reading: 1.6 mL
